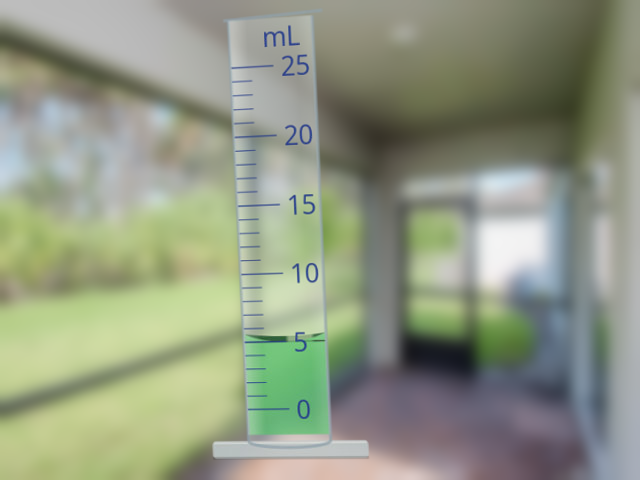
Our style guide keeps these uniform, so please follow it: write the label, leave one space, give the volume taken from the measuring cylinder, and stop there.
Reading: 5 mL
